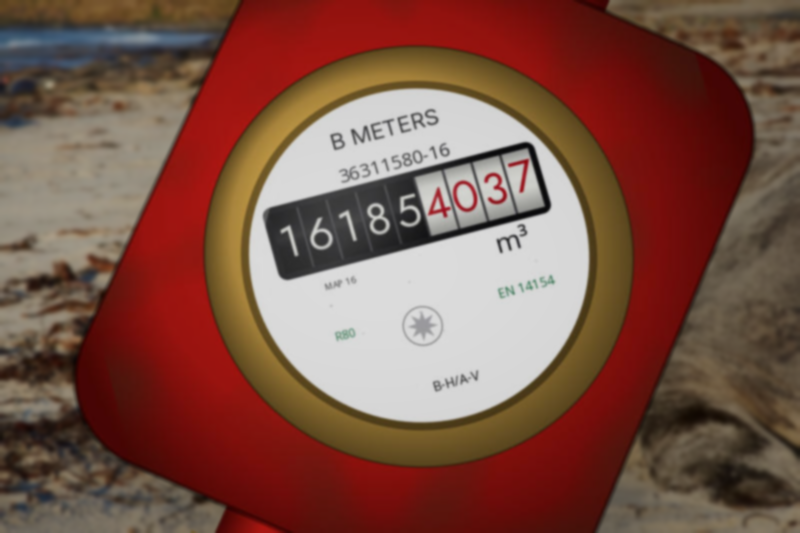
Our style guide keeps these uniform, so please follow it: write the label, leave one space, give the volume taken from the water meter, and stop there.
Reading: 16185.4037 m³
